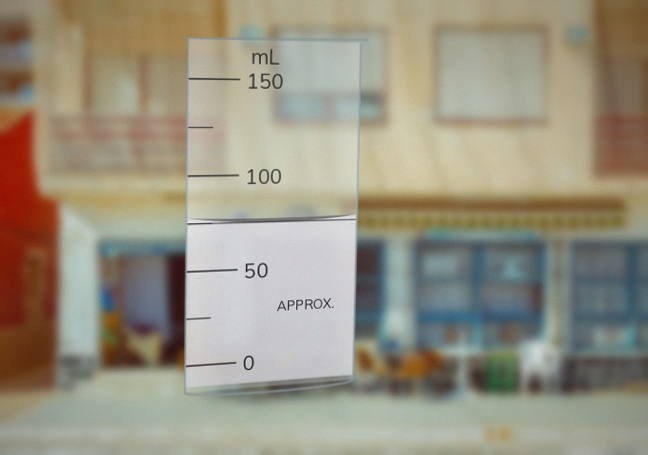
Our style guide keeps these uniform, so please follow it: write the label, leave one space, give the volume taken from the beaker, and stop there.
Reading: 75 mL
